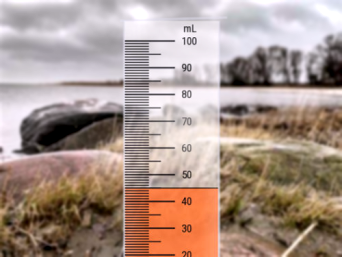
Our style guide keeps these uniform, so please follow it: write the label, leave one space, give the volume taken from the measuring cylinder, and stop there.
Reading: 45 mL
